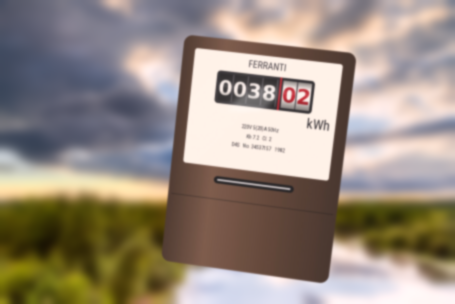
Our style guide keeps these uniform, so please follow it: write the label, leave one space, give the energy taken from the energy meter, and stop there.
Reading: 38.02 kWh
